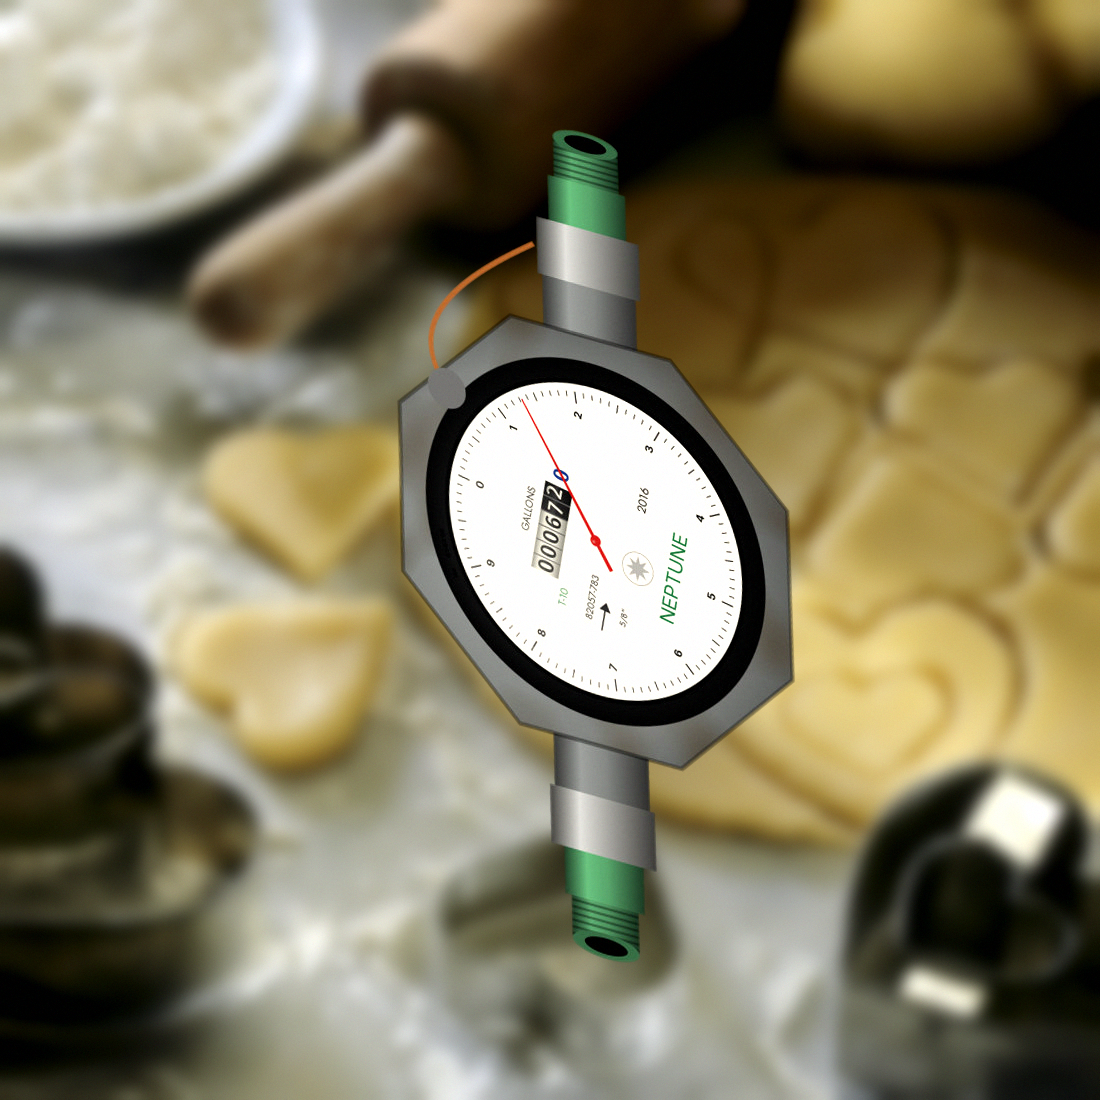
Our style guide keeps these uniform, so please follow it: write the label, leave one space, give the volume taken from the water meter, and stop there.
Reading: 6721.3 gal
